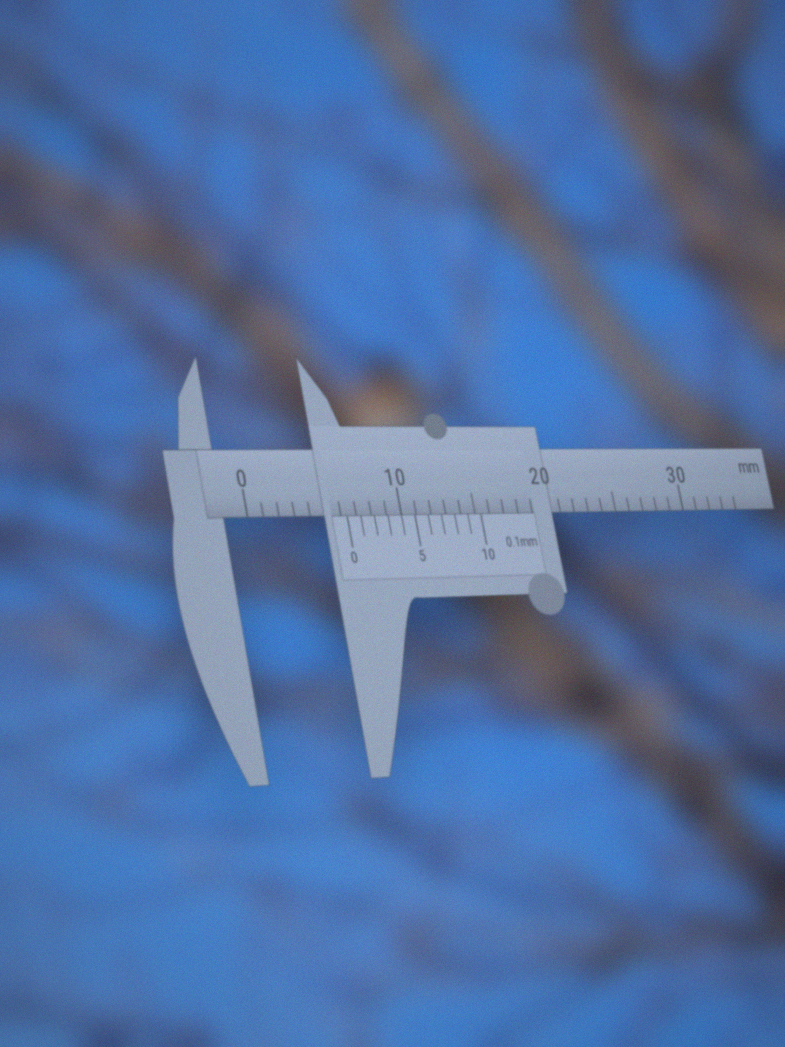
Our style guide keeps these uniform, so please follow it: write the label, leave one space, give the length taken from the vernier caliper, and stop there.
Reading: 6.4 mm
